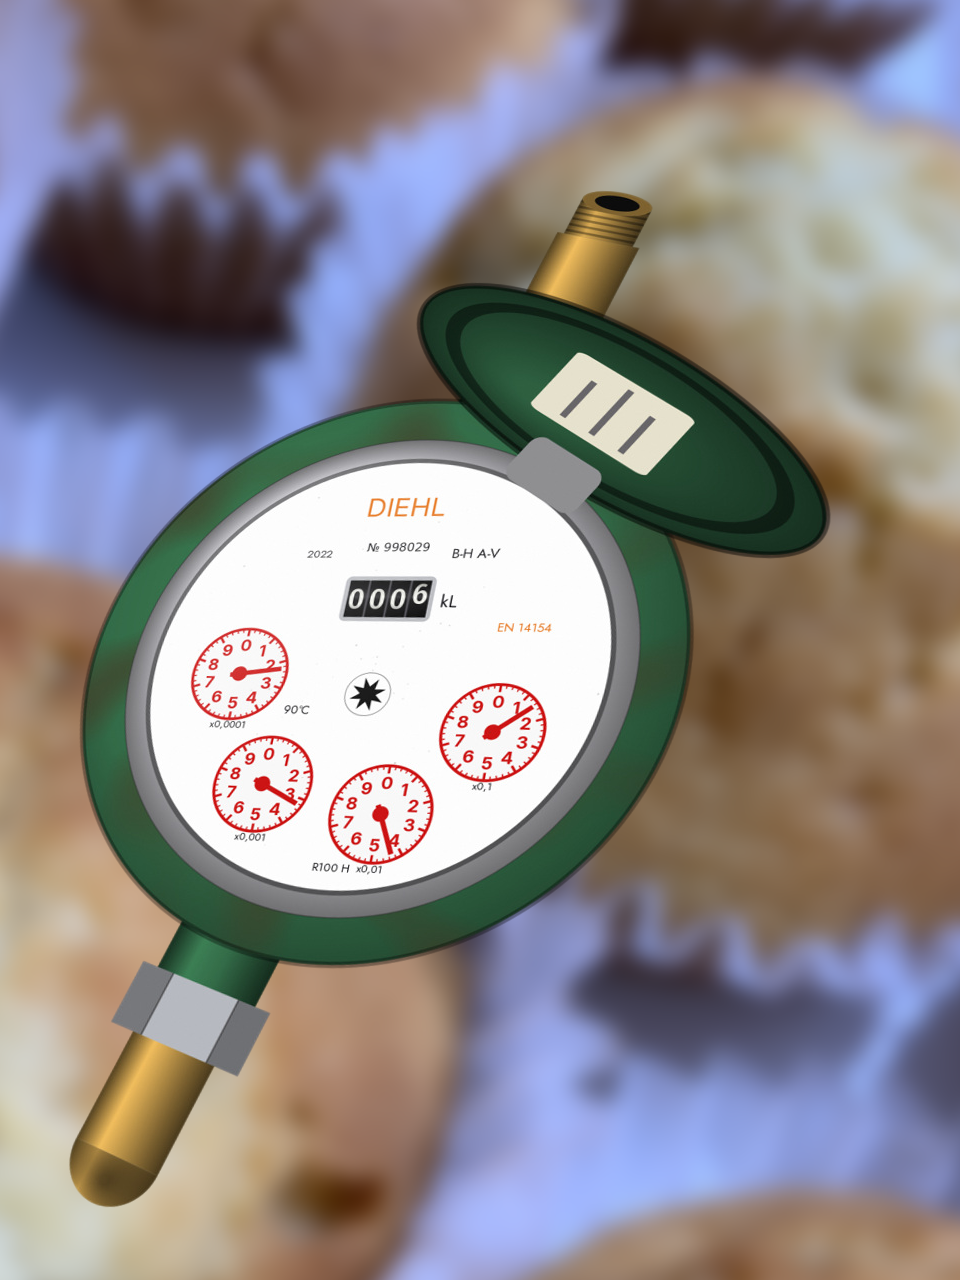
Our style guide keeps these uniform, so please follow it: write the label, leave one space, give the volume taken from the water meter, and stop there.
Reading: 6.1432 kL
